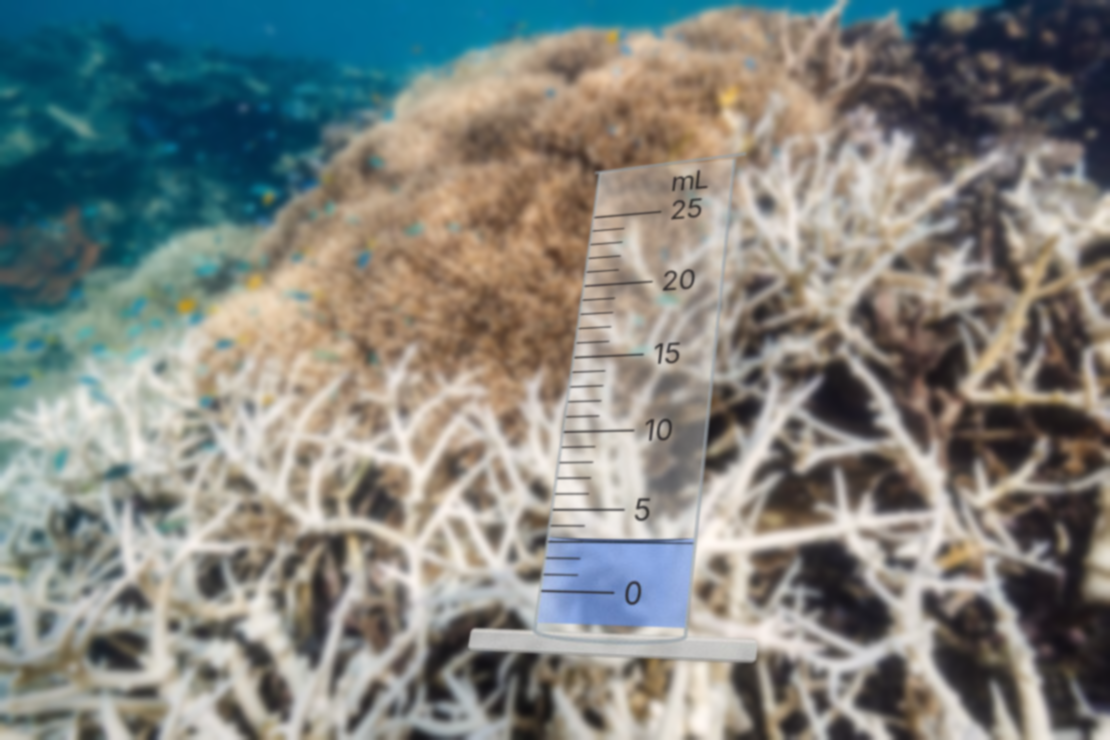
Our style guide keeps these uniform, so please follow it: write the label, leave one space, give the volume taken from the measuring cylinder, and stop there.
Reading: 3 mL
